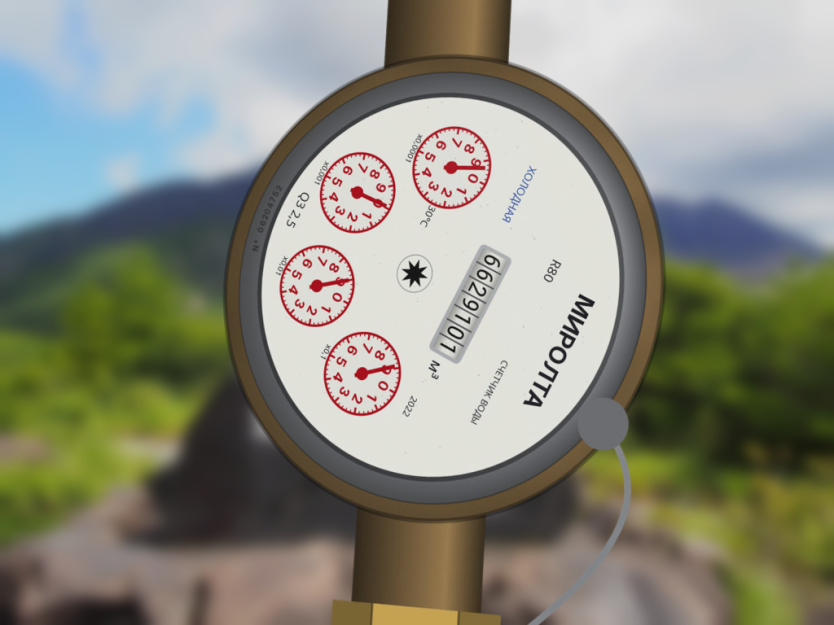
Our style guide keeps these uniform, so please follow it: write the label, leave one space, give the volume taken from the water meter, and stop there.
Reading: 6629101.8899 m³
